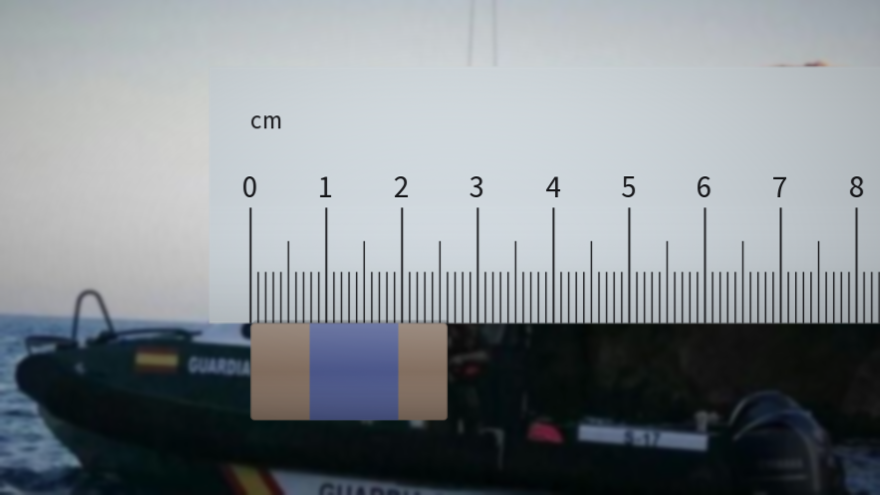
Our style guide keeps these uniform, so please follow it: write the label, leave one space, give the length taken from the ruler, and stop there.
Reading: 2.6 cm
